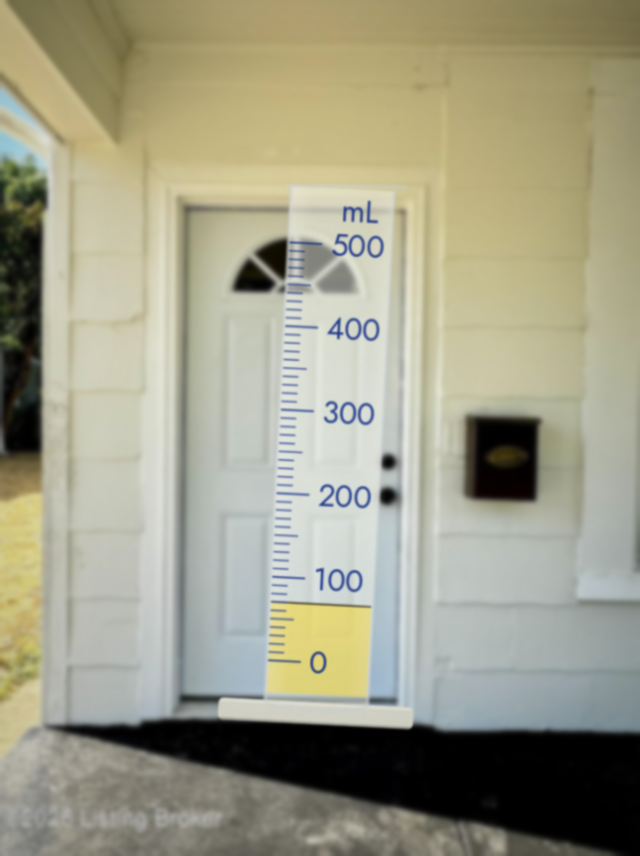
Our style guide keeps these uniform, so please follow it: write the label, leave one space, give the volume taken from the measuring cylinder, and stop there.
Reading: 70 mL
